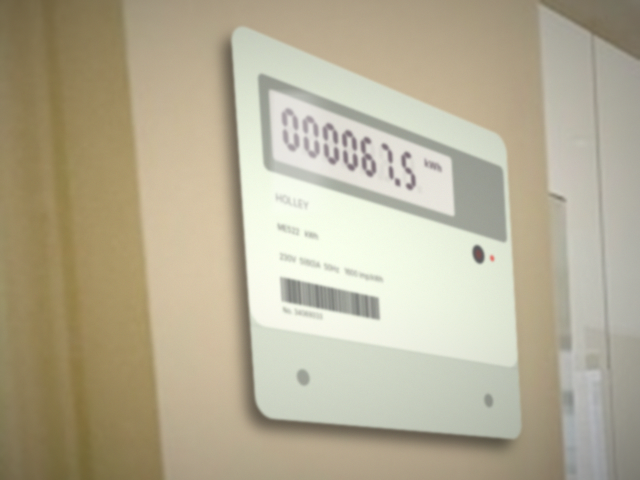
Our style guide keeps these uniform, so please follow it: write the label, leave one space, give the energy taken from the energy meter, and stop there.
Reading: 67.5 kWh
